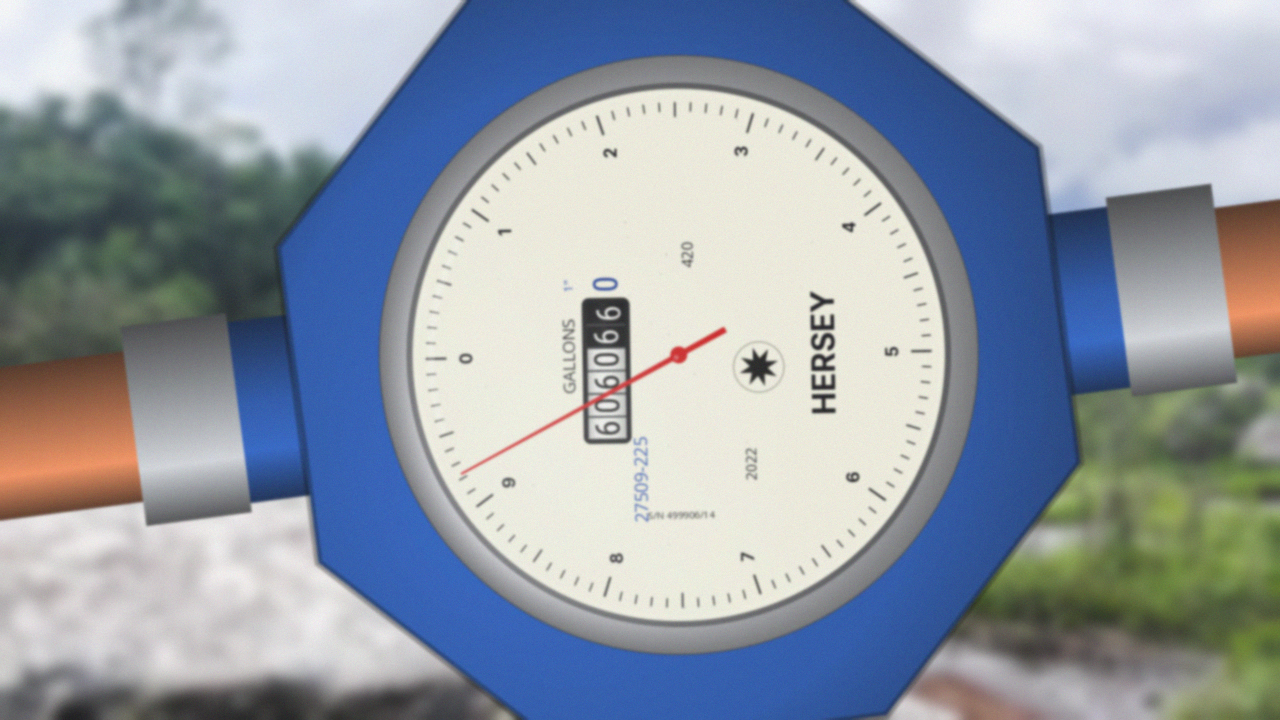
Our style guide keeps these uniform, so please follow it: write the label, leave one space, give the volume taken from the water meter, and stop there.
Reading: 6060659.2 gal
